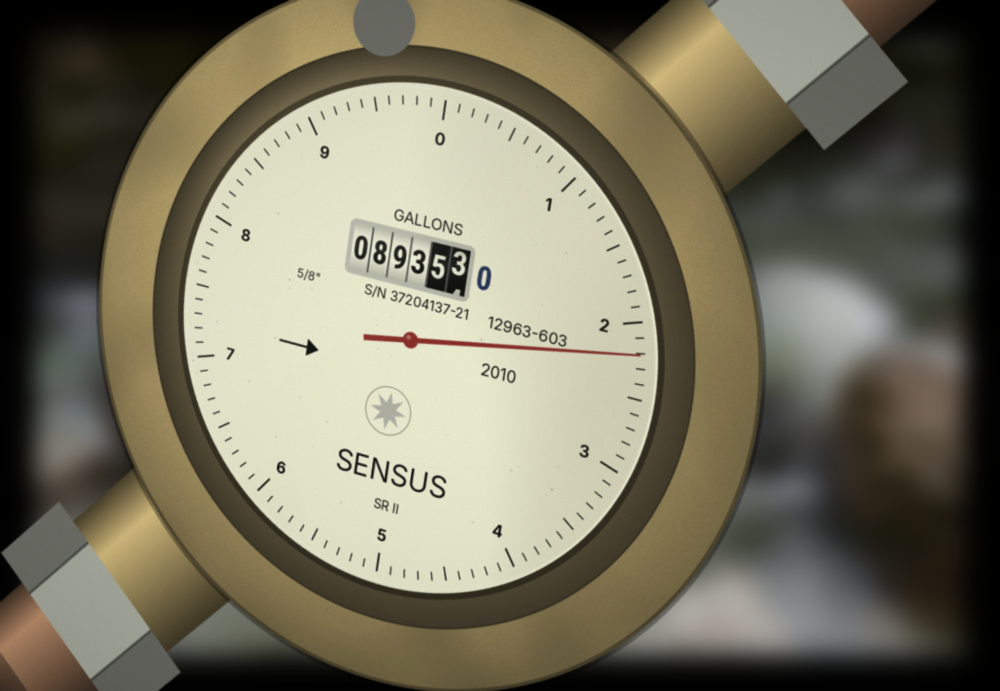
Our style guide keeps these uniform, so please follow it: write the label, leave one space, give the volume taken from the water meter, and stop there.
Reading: 893532.2 gal
